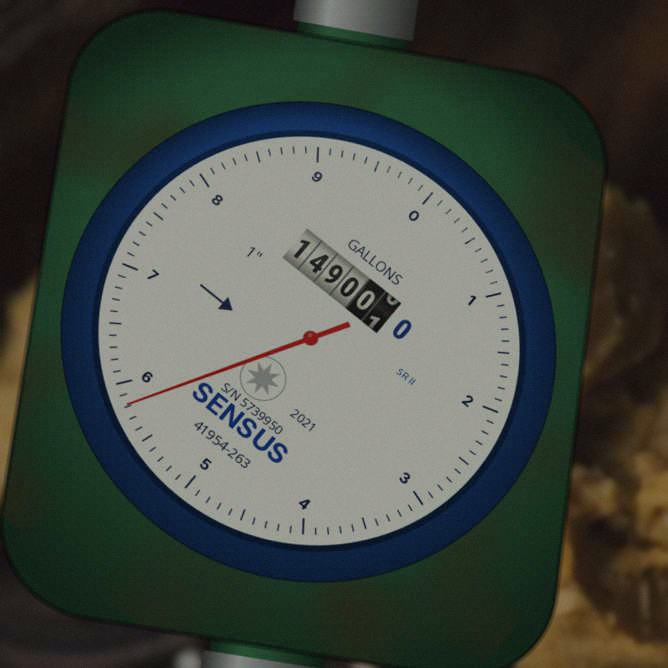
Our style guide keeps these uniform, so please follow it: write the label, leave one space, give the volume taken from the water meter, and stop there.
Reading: 1490005.8 gal
